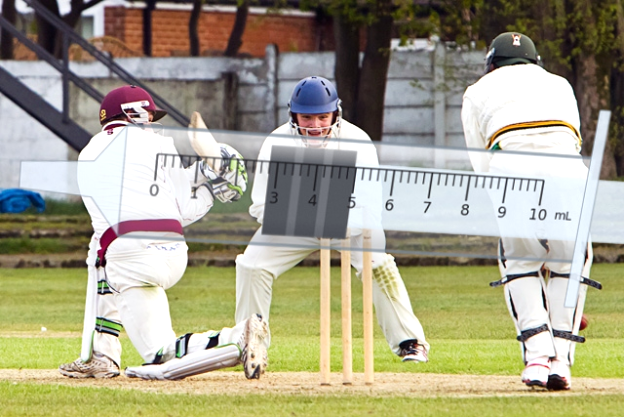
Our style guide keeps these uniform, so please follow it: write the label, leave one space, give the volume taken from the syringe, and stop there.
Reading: 2.8 mL
